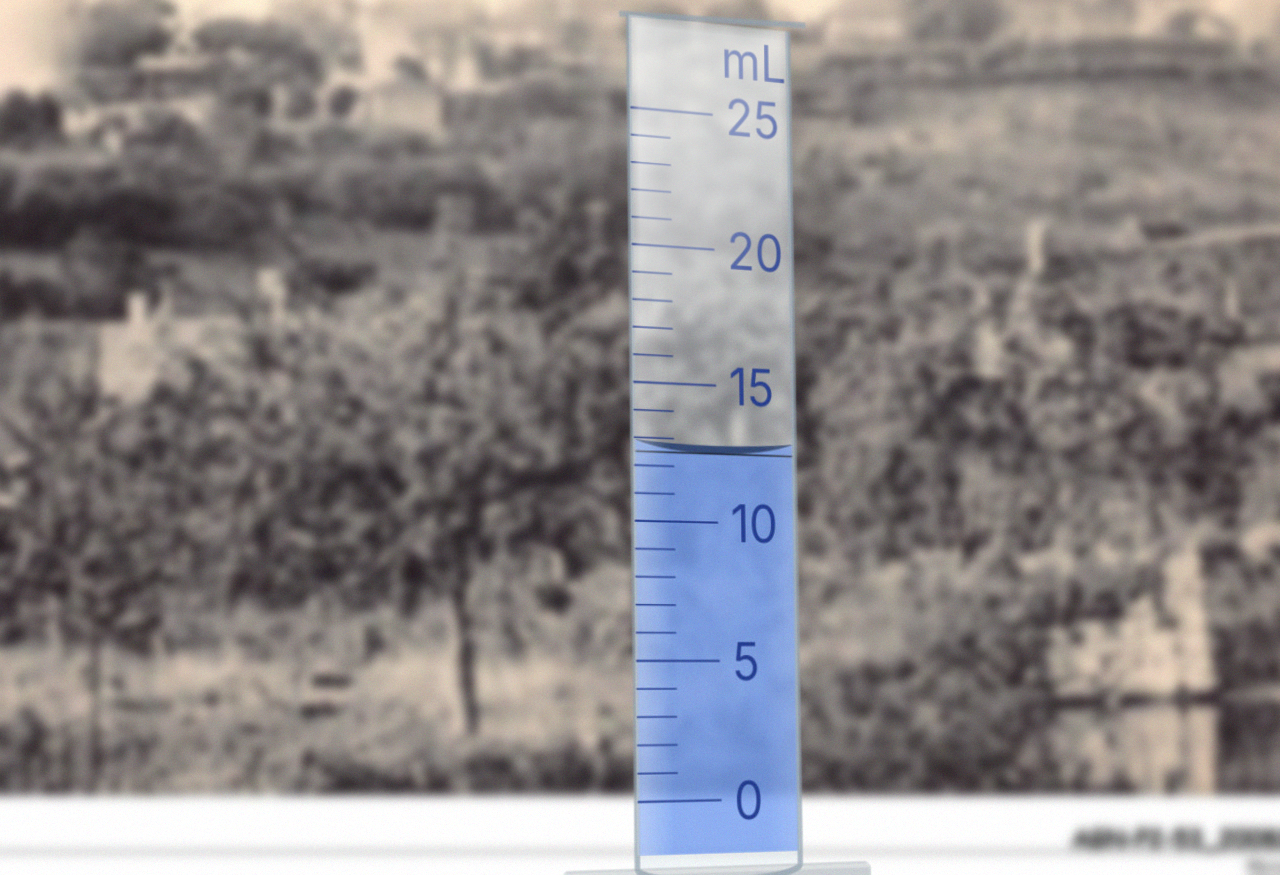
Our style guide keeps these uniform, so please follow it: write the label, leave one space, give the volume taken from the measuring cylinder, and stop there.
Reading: 12.5 mL
